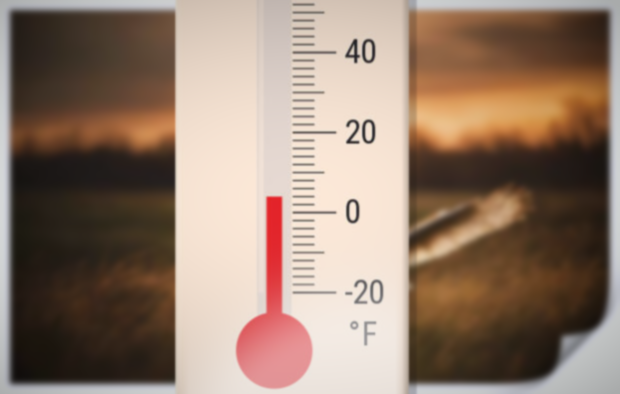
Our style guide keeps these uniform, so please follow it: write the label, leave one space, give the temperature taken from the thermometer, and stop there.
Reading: 4 °F
